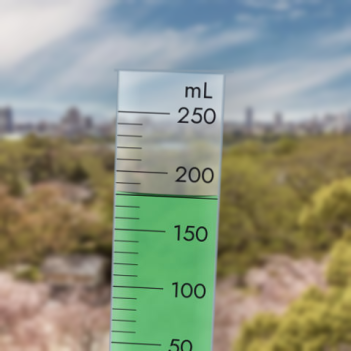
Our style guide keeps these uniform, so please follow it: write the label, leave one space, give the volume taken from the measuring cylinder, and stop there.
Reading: 180 mL
